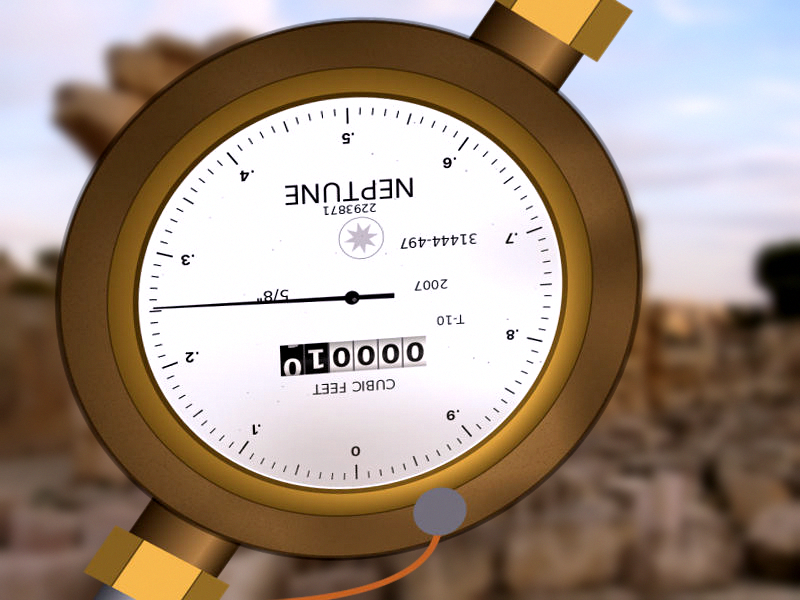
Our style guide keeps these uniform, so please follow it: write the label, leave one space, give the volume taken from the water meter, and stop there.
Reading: 10.25 ft³
